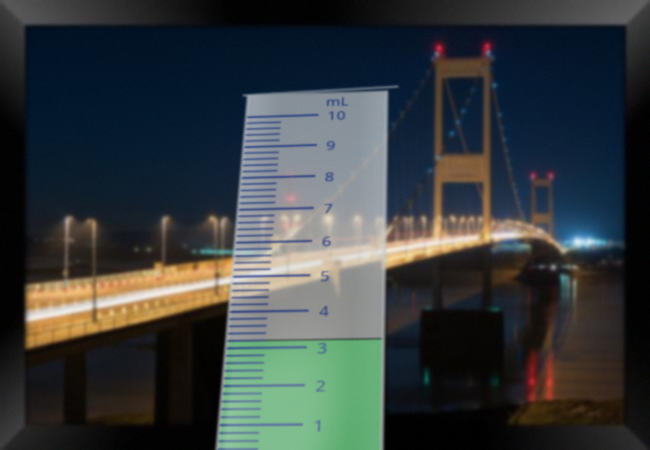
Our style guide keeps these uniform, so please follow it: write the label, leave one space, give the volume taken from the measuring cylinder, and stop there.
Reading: 3.2 mL
